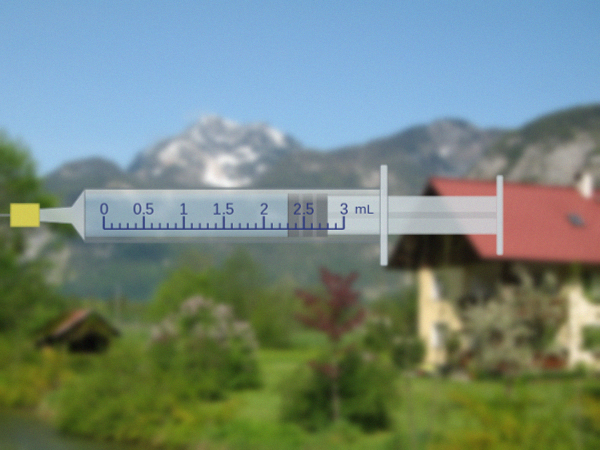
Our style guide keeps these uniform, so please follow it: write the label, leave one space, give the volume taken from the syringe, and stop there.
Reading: 2.3 mL
